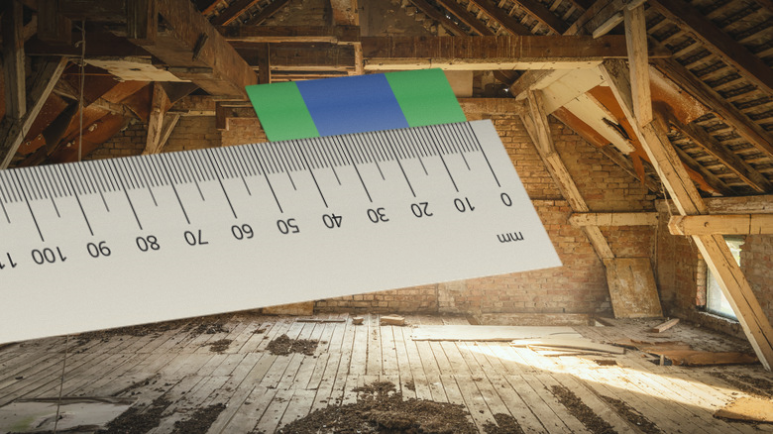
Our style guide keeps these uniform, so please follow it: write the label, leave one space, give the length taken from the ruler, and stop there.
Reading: 46 mm
